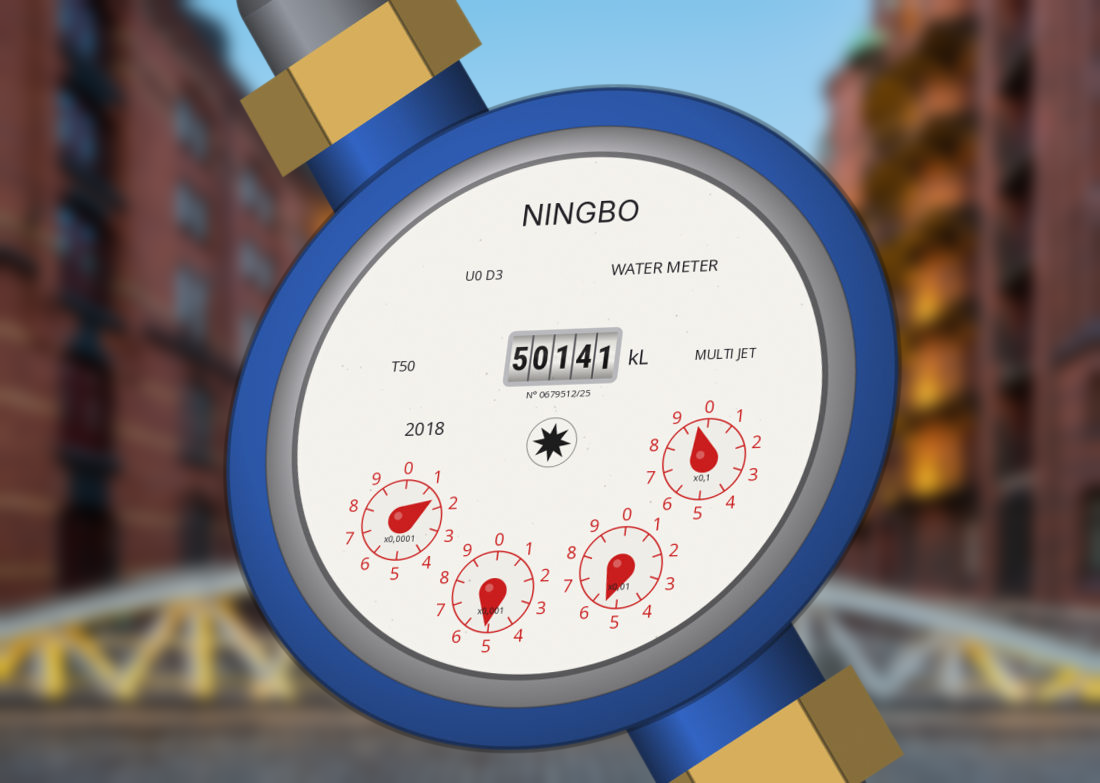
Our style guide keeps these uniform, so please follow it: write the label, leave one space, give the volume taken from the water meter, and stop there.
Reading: 50140.9551 kL
